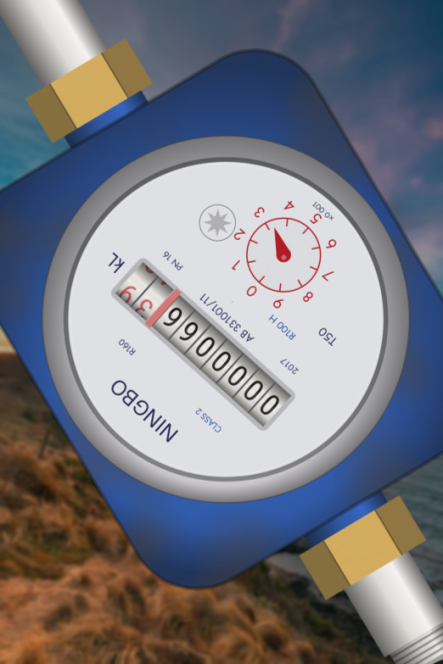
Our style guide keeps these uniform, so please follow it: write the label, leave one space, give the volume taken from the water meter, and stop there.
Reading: 66.393 kL
